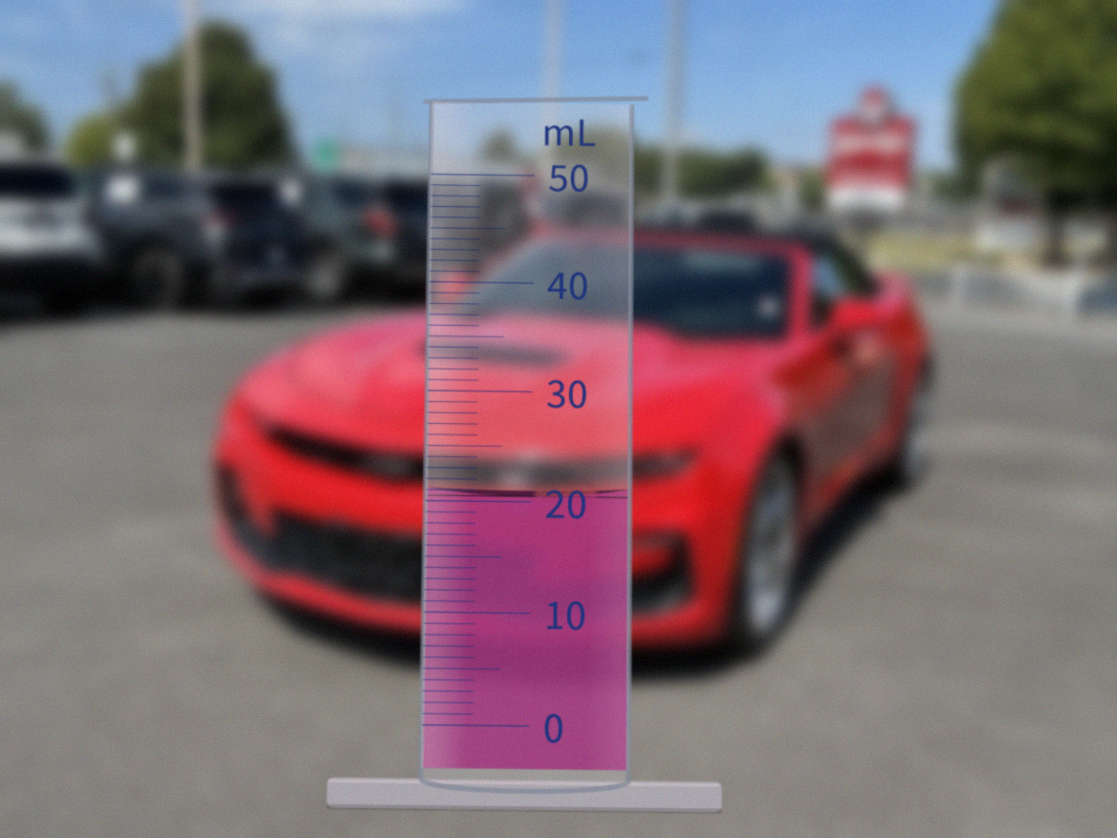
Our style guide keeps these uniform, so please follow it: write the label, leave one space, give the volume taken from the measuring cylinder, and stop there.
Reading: 20.5 mL
